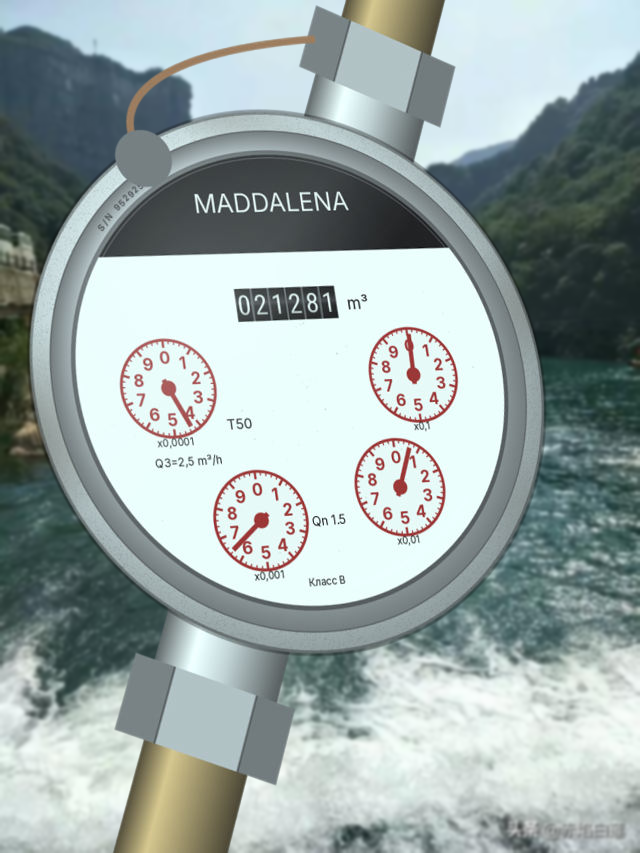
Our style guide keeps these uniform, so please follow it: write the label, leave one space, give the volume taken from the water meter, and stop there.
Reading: 21281.0064 m³
